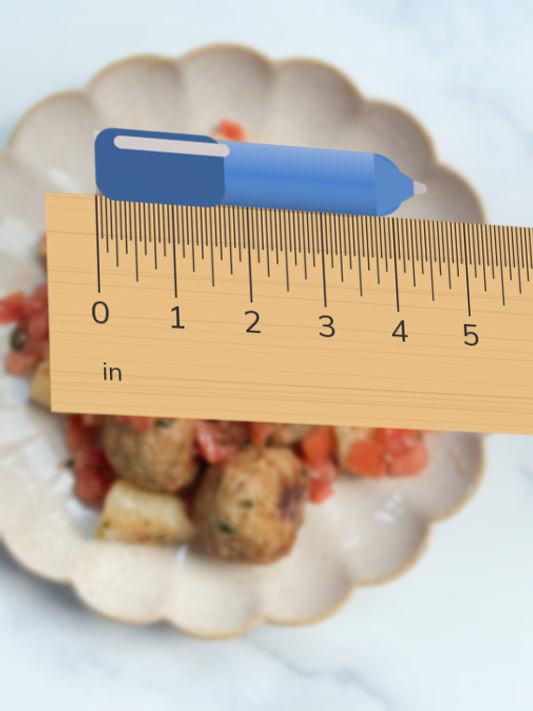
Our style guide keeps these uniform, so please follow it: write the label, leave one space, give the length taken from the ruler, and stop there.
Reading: 4.5 in
